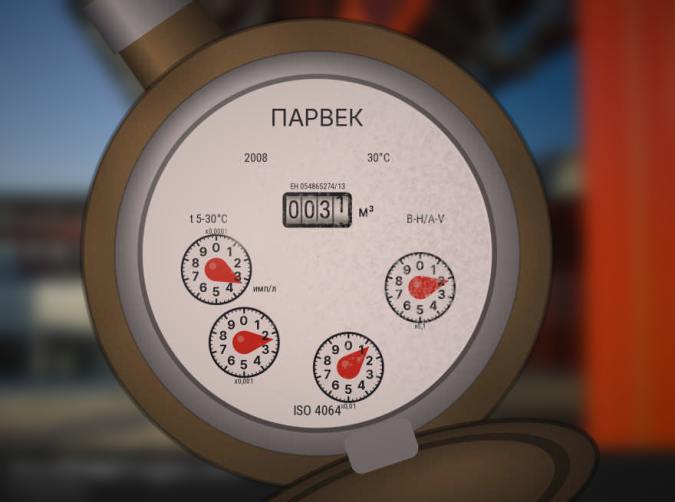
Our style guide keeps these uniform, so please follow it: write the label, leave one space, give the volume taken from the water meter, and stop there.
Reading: 31.2123 m³
